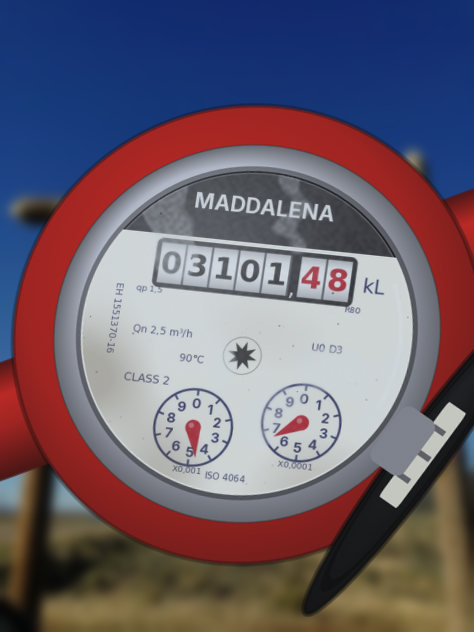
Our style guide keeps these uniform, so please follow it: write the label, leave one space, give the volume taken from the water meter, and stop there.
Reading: 3101.4846 kL
